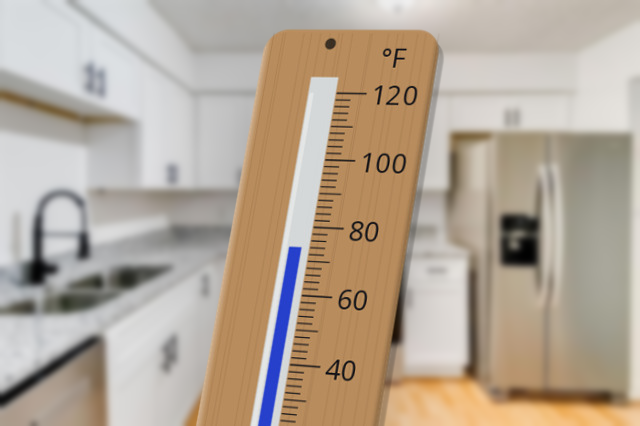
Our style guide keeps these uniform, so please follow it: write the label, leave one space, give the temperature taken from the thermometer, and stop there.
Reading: 74 °F
